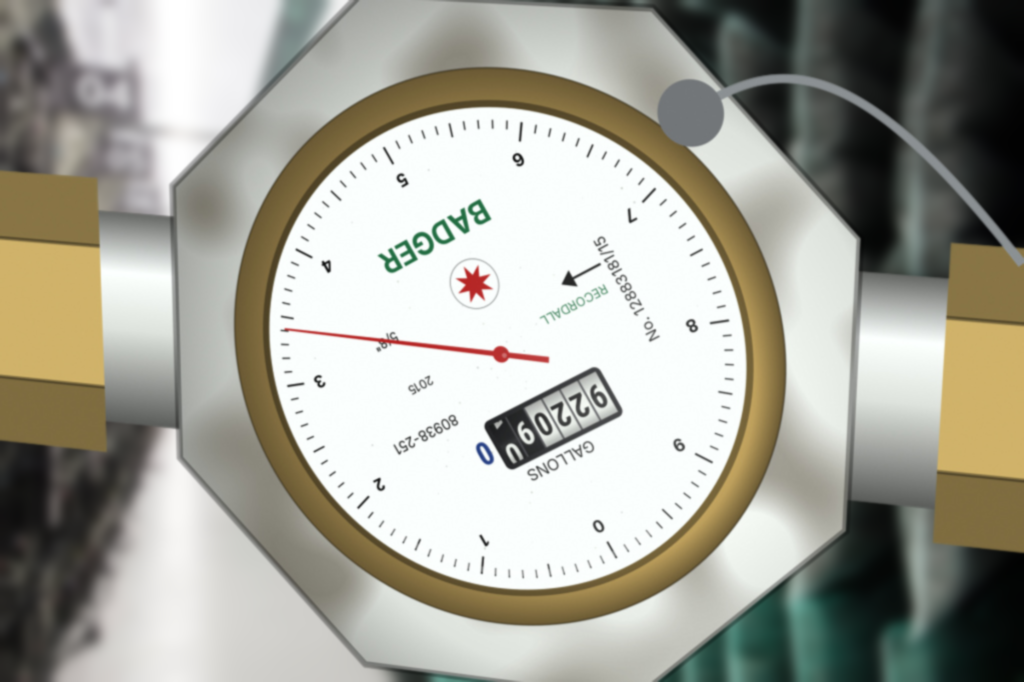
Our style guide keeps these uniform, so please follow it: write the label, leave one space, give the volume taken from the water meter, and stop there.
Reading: 9220903.4 gal
